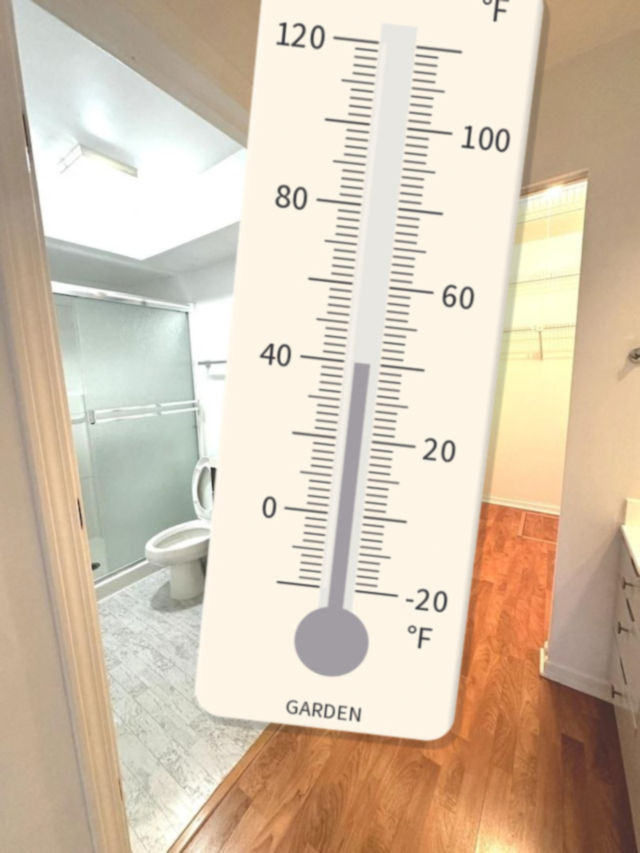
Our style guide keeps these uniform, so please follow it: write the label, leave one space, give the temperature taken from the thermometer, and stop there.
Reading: 40 °F
